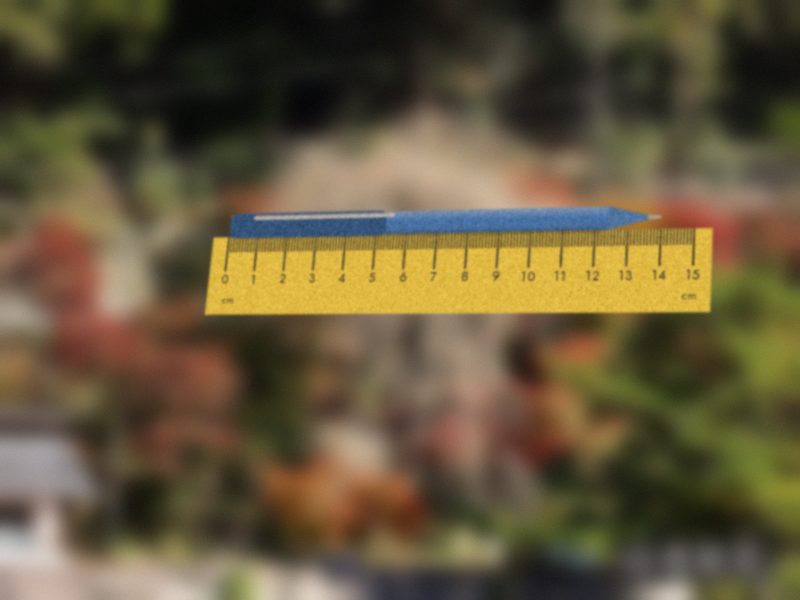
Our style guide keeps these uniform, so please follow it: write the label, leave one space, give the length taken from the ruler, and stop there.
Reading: 14 cm
